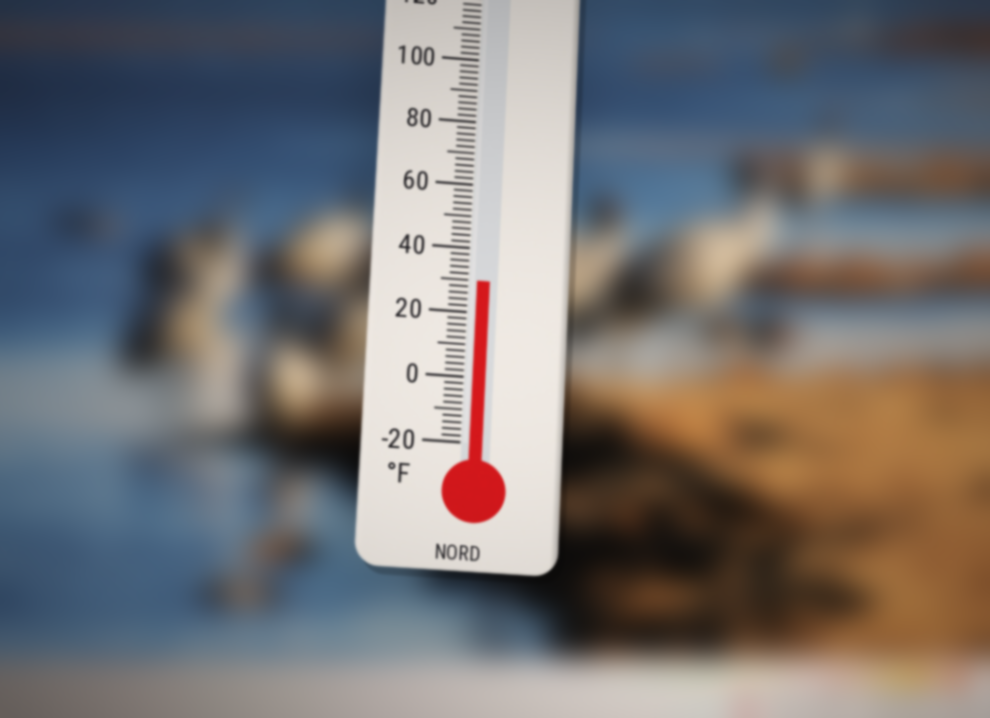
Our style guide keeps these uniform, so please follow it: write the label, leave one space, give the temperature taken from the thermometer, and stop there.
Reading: 30 °F
